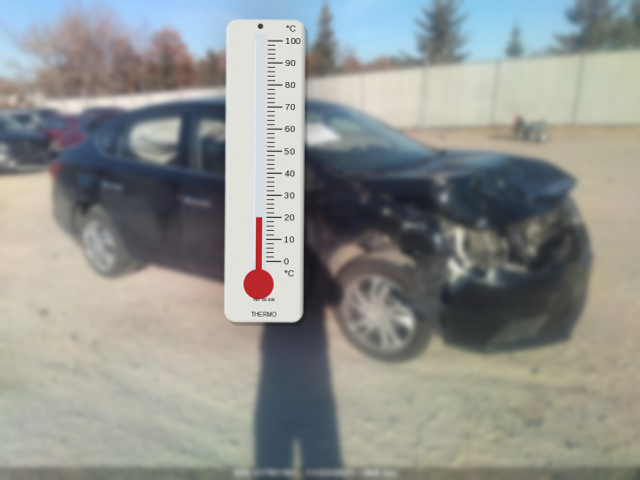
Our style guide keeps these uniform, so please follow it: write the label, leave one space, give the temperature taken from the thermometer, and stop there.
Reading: 20 °C
